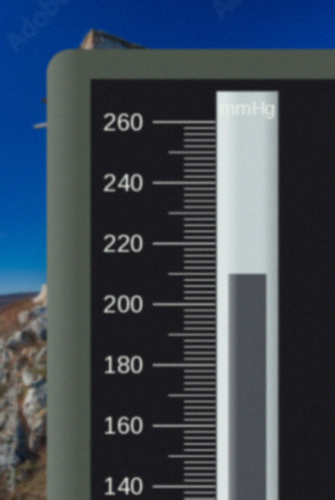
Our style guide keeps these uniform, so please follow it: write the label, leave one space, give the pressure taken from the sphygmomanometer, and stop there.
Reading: 210 mmHg
